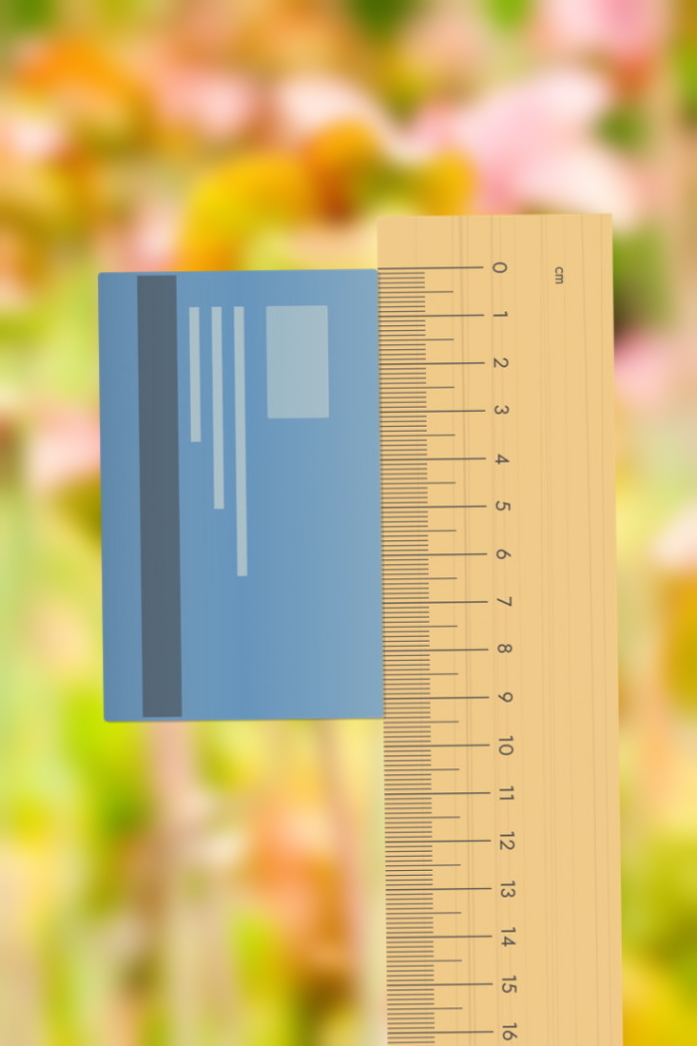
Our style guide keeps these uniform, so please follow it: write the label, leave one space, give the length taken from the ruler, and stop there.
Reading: 9.4 cm
